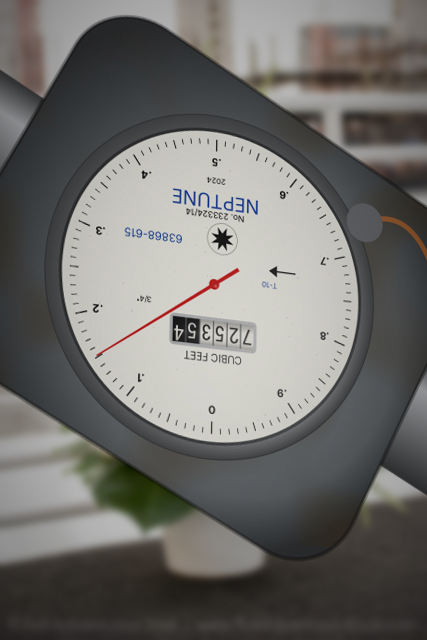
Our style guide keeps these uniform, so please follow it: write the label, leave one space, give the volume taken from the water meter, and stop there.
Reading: 725354.15 ft³
